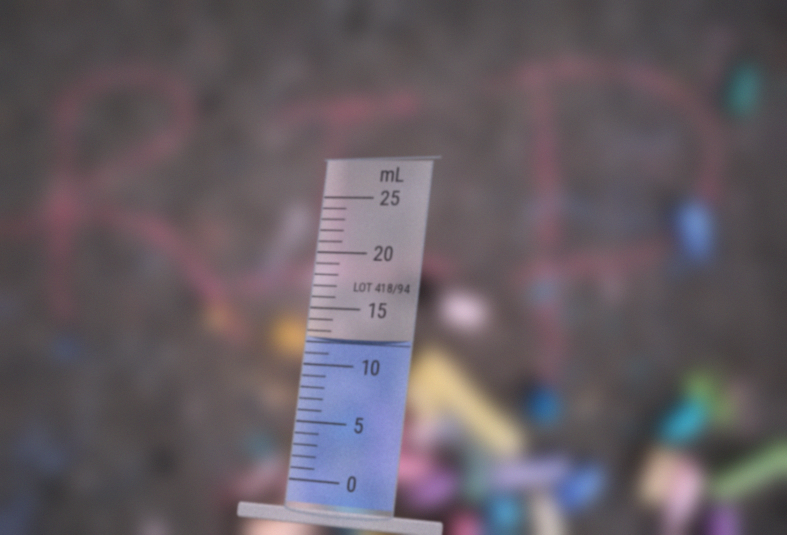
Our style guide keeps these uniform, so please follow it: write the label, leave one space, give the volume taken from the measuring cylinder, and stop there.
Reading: 12 mL
